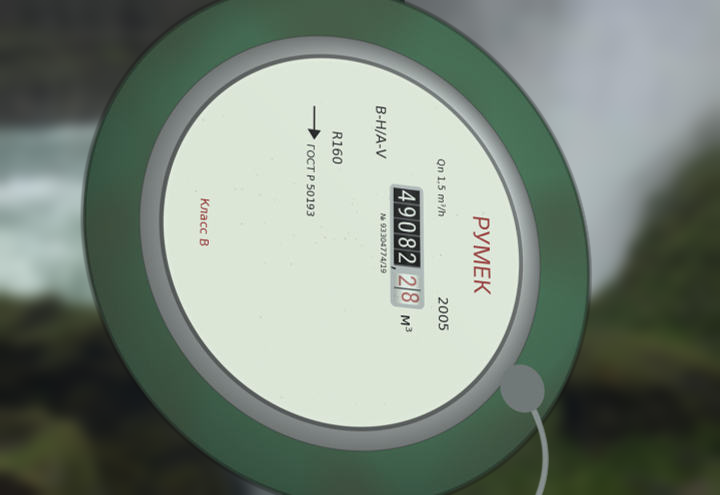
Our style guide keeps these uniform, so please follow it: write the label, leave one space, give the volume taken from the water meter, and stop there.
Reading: 49082.28 m³
